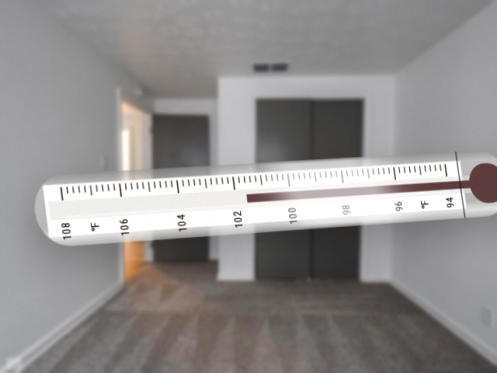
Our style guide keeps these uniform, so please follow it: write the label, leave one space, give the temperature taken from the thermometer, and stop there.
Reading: 101.6 °F
